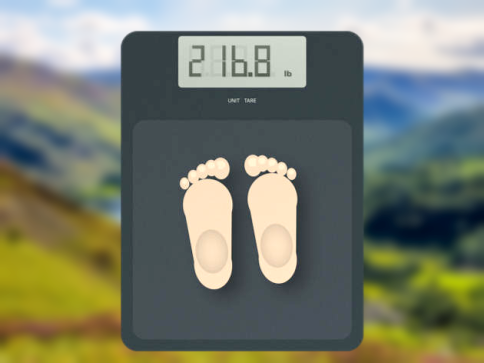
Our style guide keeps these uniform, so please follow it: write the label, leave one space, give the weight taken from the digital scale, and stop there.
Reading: 216.8 lb
